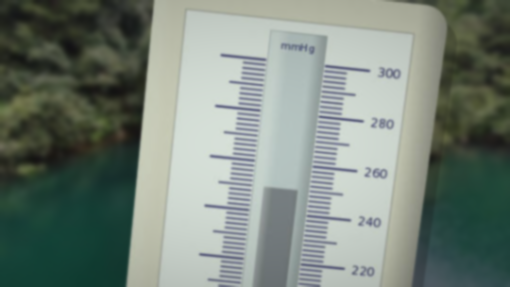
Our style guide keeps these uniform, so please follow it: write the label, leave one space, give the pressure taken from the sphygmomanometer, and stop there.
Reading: 250 mmHg
